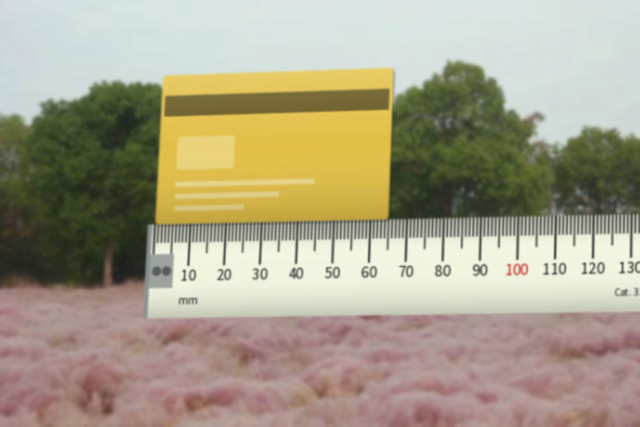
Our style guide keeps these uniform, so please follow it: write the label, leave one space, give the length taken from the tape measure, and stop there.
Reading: 65 mm
